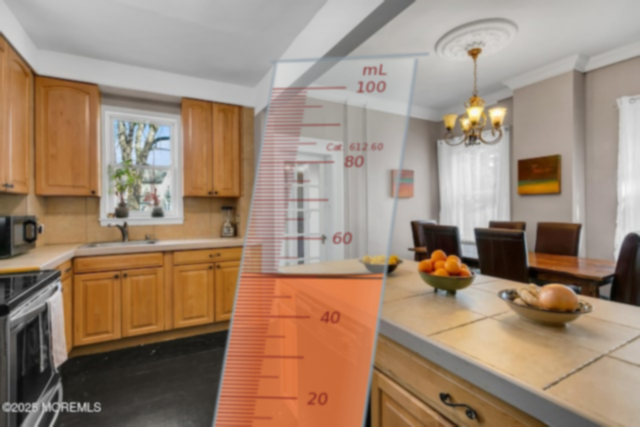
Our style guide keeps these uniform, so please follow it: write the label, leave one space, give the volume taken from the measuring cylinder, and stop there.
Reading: 50 mL
